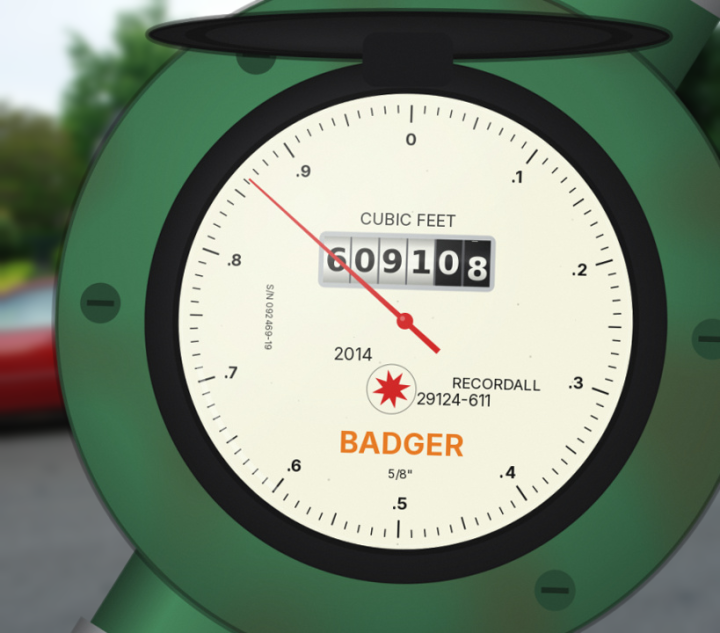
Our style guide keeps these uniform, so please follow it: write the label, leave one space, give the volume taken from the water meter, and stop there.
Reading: 609107.86 ft³
